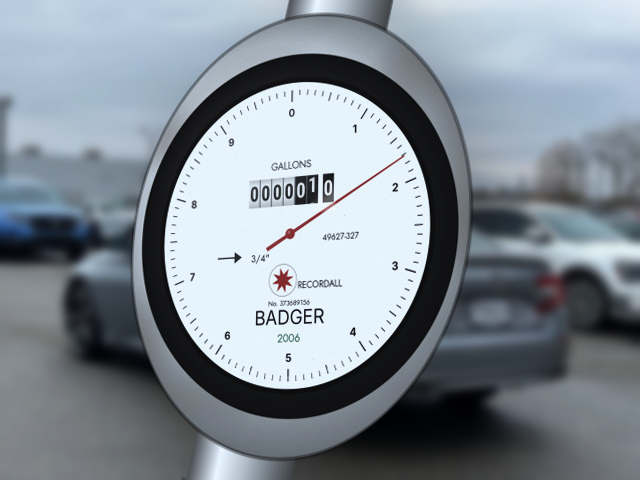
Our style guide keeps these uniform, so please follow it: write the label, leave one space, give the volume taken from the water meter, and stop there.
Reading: 11.7 gal
